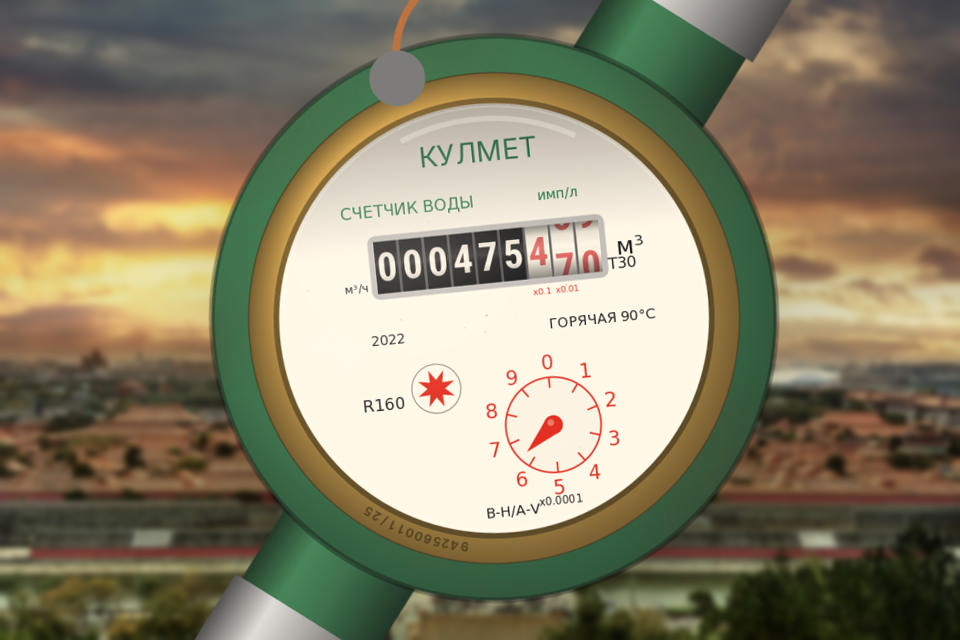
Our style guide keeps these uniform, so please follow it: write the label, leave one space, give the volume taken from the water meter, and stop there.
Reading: 475.4696 m³
